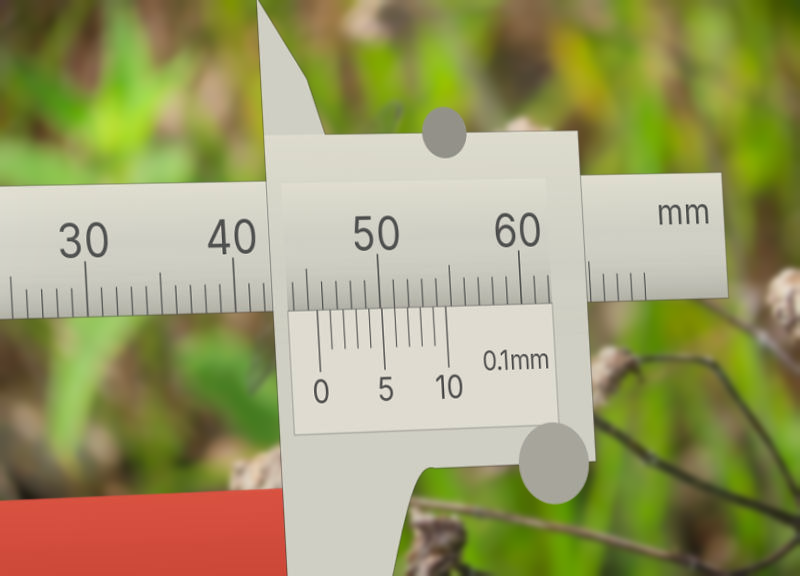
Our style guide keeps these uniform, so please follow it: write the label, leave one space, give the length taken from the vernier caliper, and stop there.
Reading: 45.6 mm
